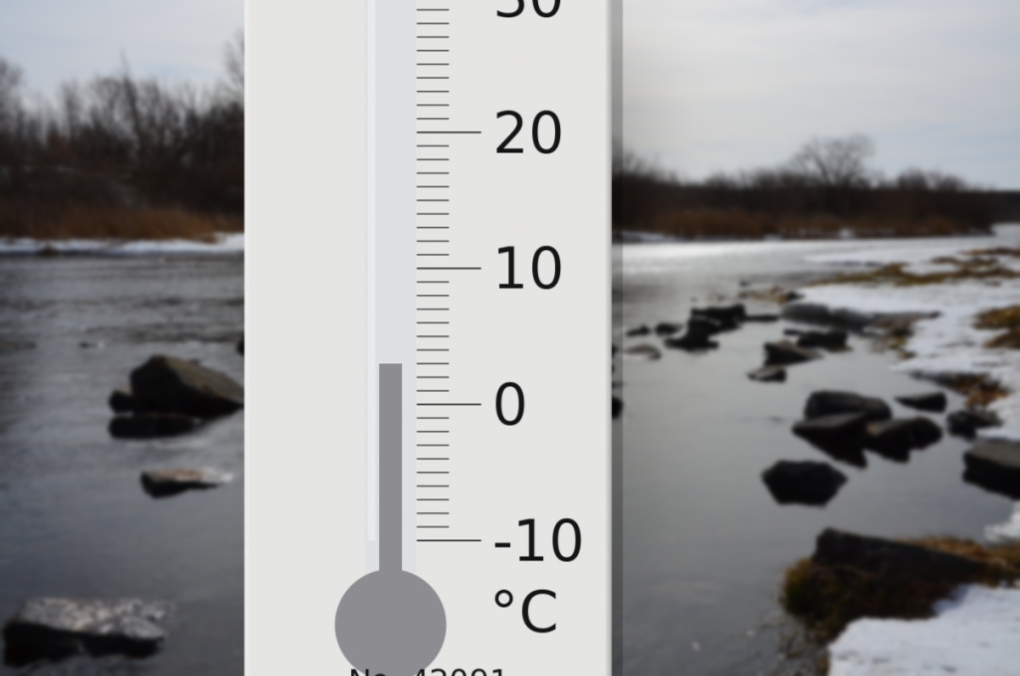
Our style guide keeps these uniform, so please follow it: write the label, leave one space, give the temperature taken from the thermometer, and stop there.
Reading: 3 °C
